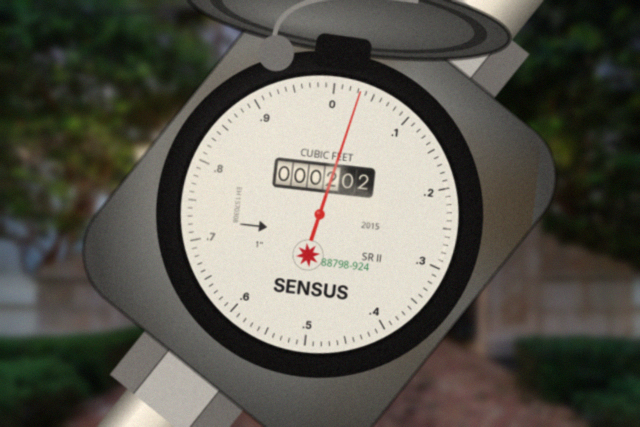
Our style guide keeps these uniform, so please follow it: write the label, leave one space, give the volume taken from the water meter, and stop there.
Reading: 202.03 ft³
